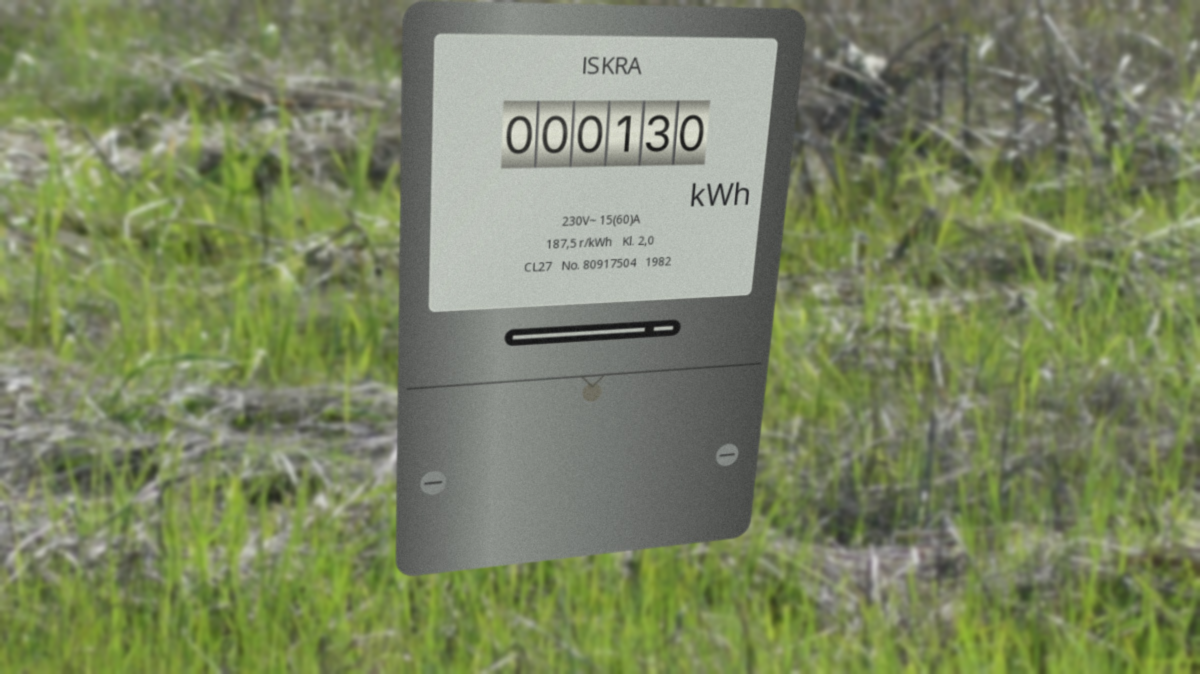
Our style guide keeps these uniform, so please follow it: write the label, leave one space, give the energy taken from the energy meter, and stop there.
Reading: 130 kWh
